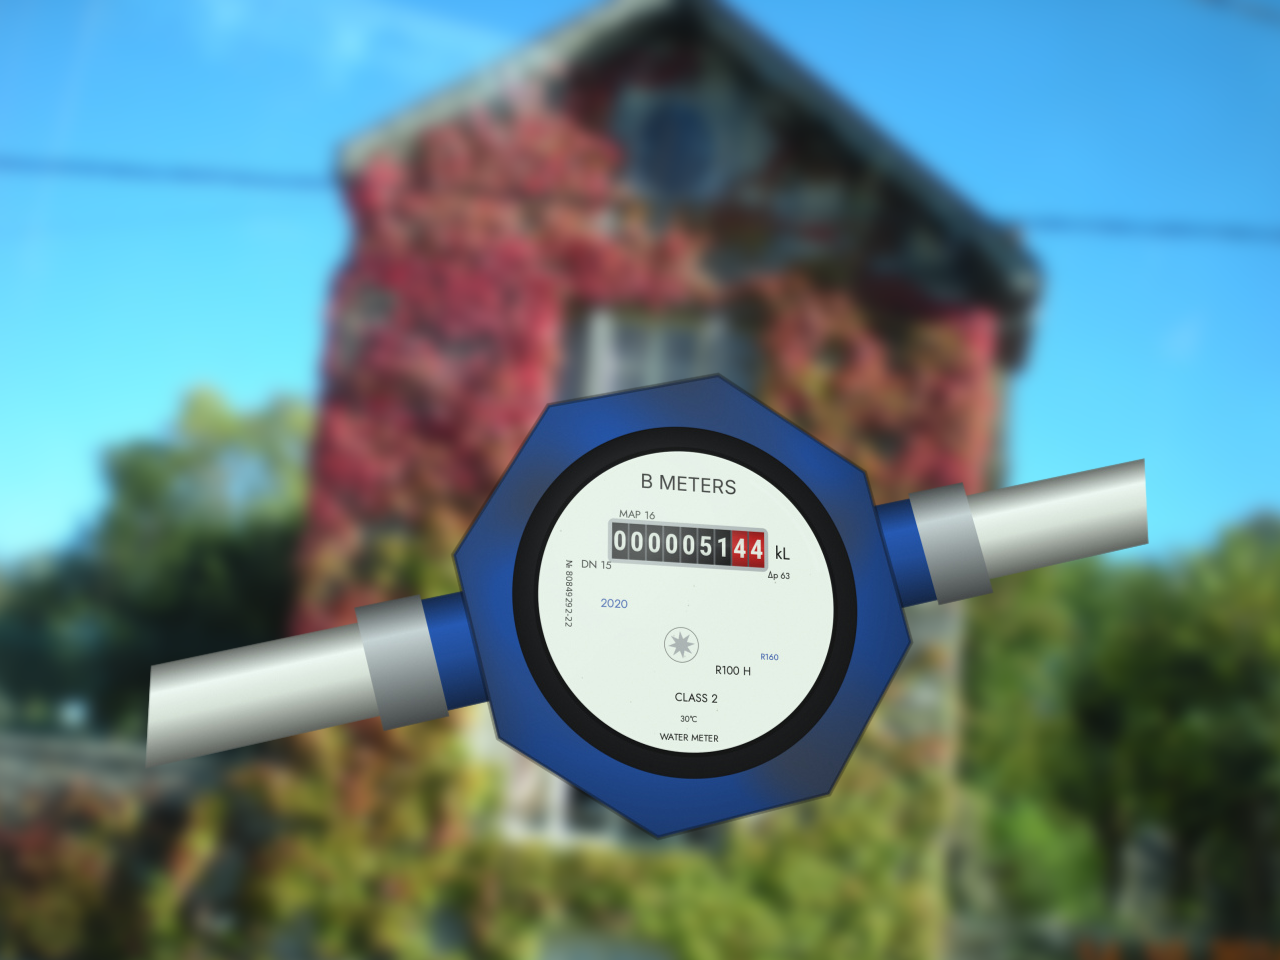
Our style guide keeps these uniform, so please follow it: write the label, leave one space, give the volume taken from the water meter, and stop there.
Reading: 51.44 kL
